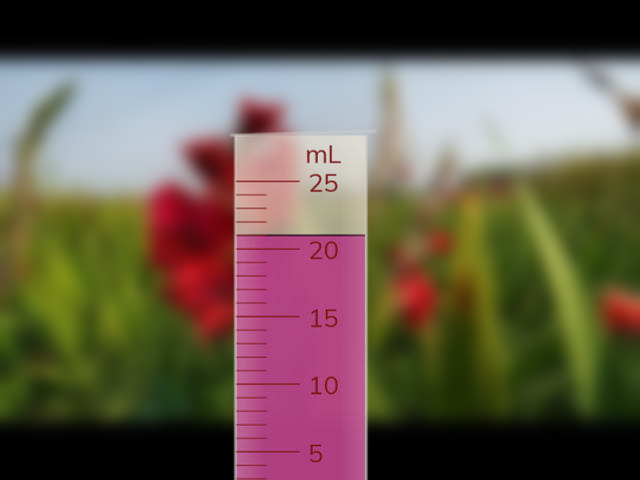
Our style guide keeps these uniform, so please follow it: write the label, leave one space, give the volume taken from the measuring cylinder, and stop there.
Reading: 21 mL
